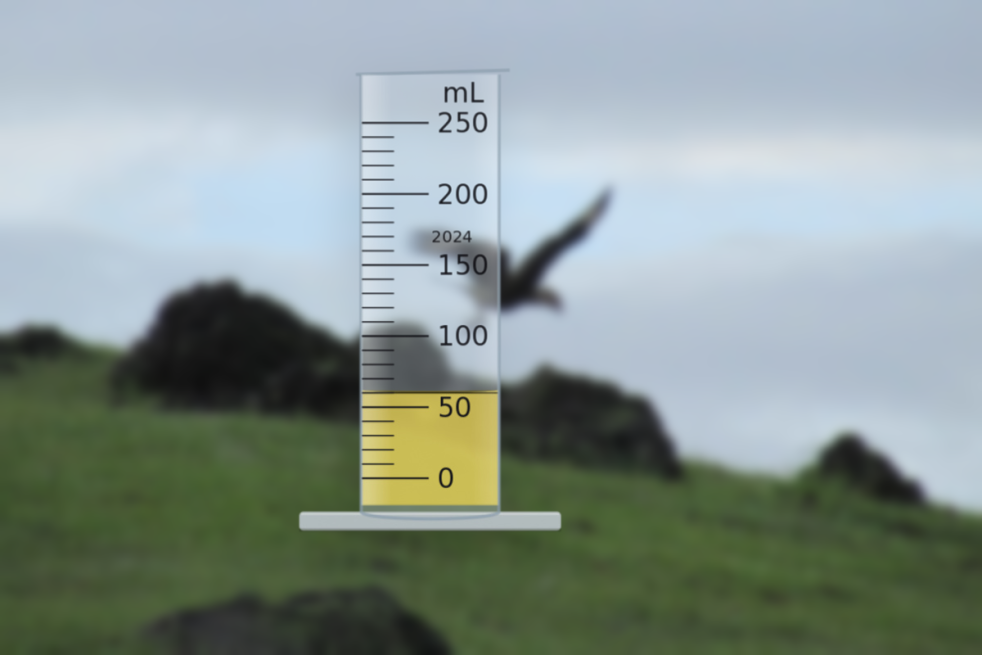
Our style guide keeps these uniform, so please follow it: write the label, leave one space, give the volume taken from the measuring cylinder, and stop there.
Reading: 60 mL
